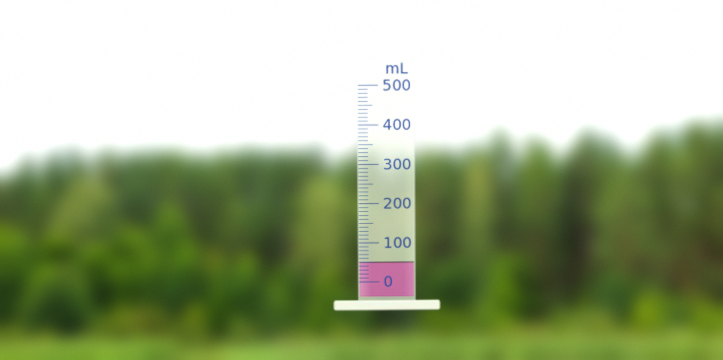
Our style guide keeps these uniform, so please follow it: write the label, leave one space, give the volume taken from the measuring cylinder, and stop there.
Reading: 50 mL
